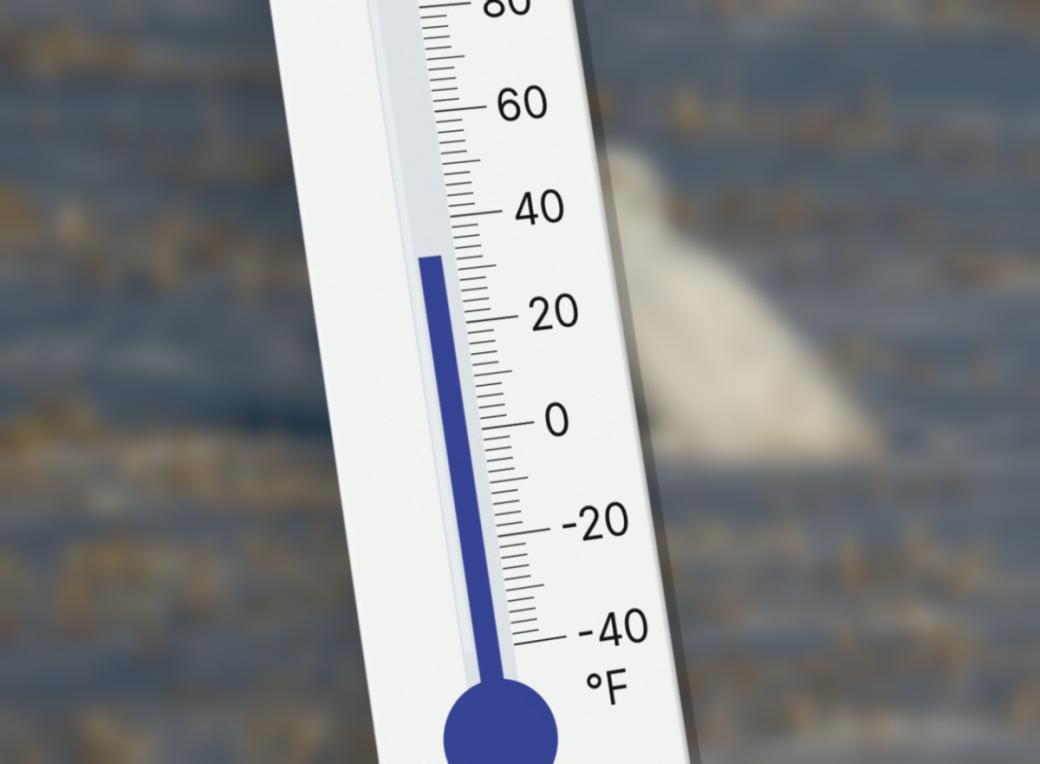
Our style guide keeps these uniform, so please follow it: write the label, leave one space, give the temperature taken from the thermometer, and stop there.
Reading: 33 °F
